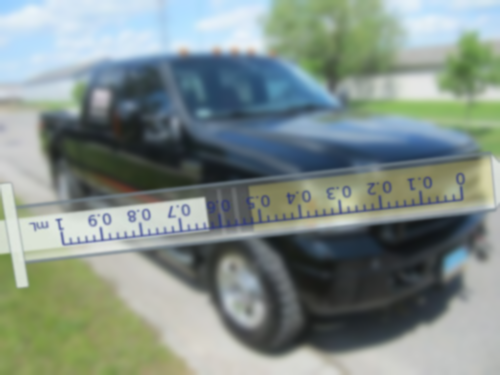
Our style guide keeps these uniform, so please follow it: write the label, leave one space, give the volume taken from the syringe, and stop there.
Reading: 0.52 mL
